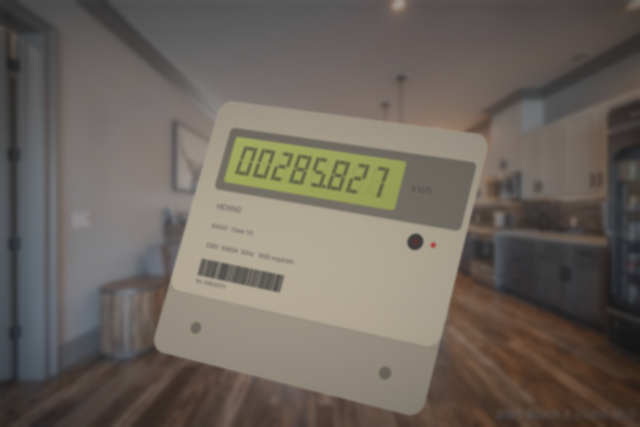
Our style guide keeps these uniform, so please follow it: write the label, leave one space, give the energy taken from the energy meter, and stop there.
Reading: 285.827 kWh
